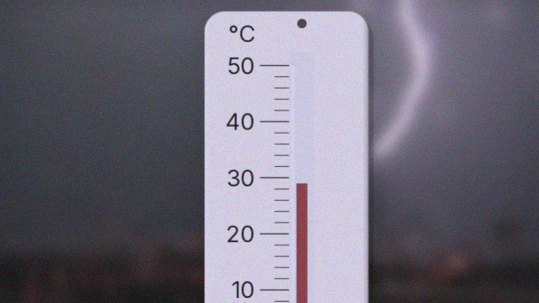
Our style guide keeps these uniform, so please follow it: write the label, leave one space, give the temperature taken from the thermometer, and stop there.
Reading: 29 °C
